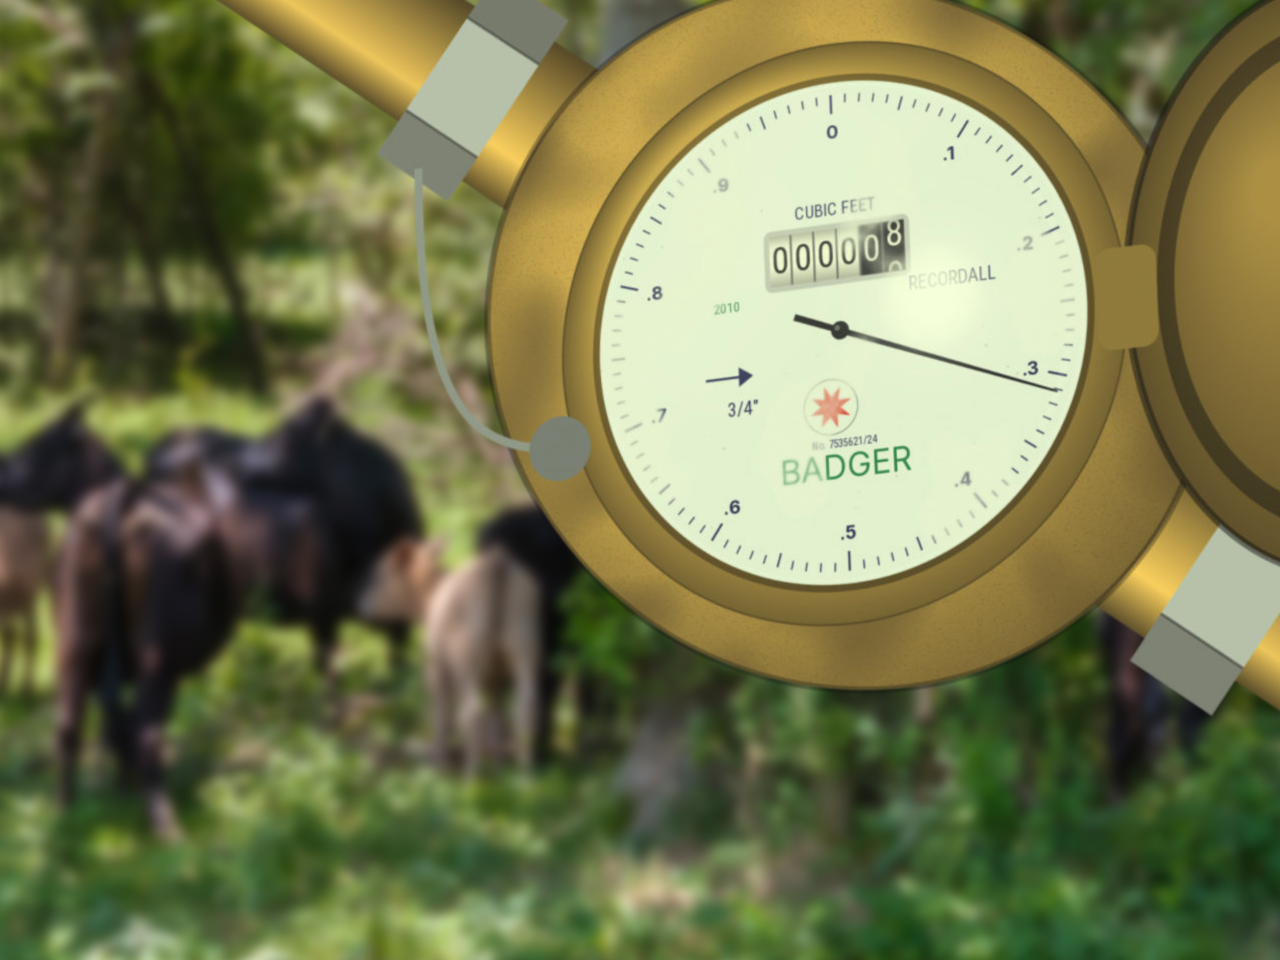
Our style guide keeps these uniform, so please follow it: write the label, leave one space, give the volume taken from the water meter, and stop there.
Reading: 8.31 ft³
